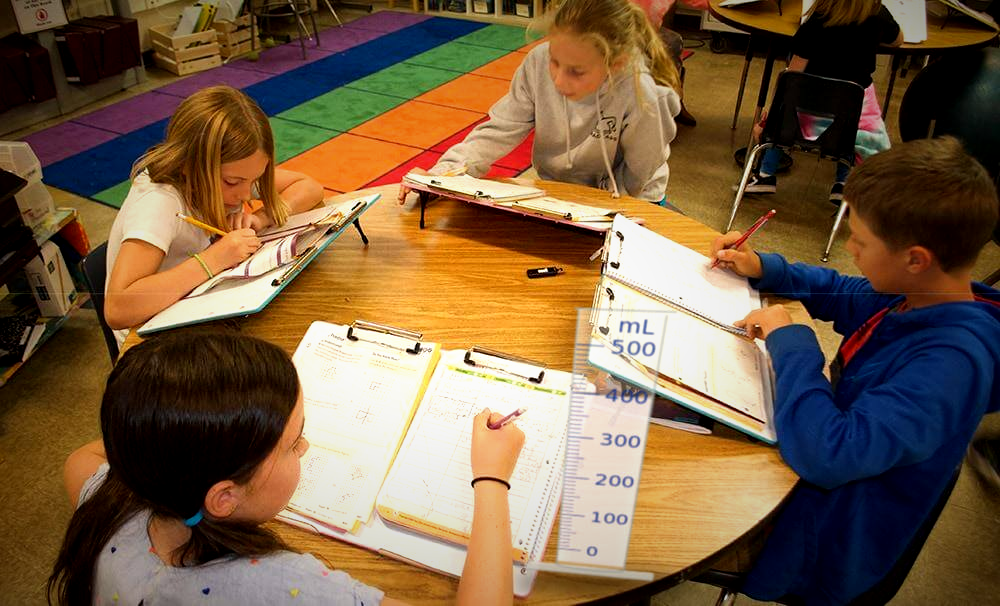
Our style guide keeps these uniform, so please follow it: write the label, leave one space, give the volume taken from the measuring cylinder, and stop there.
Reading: 400 mL
